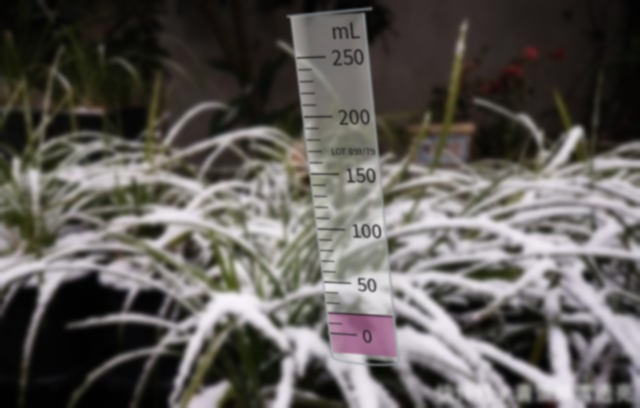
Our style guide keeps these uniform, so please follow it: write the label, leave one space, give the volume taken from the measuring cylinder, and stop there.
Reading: 20 mL
